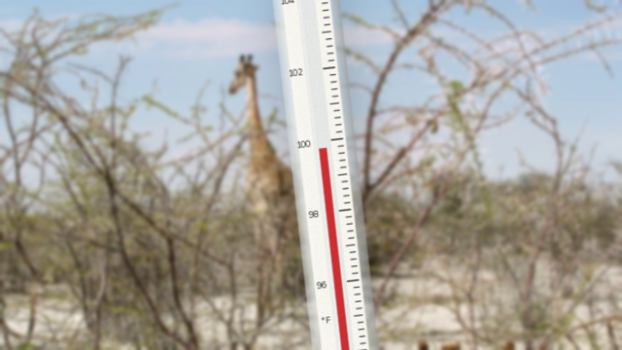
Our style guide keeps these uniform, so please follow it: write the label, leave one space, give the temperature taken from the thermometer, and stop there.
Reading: 99.8 °F
